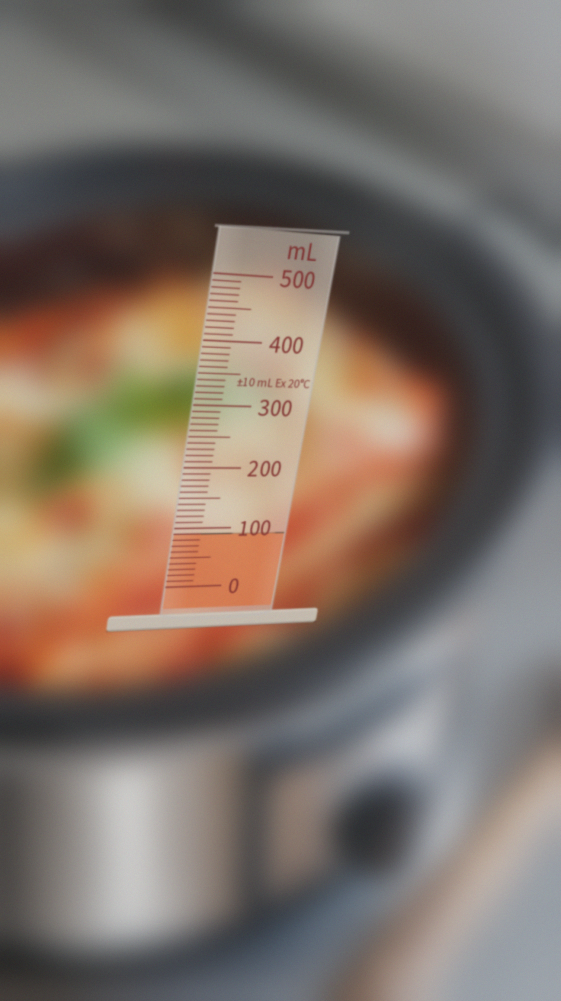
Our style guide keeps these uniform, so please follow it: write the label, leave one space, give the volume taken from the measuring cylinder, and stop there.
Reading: 90 mL
